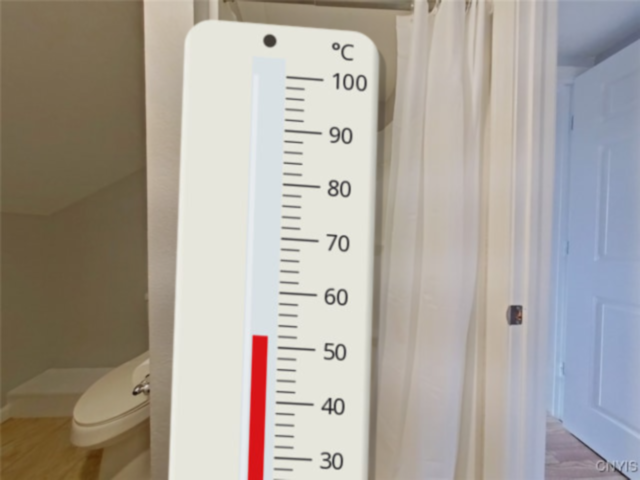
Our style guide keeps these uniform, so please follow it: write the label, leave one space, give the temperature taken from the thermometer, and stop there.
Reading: 52 °C
